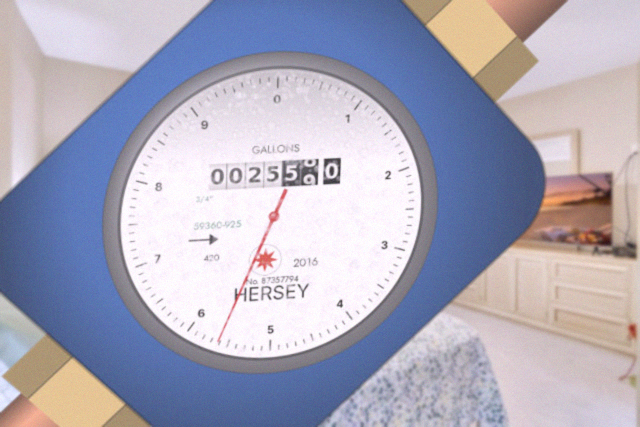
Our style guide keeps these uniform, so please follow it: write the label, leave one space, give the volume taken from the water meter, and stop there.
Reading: 25585.6 gal
